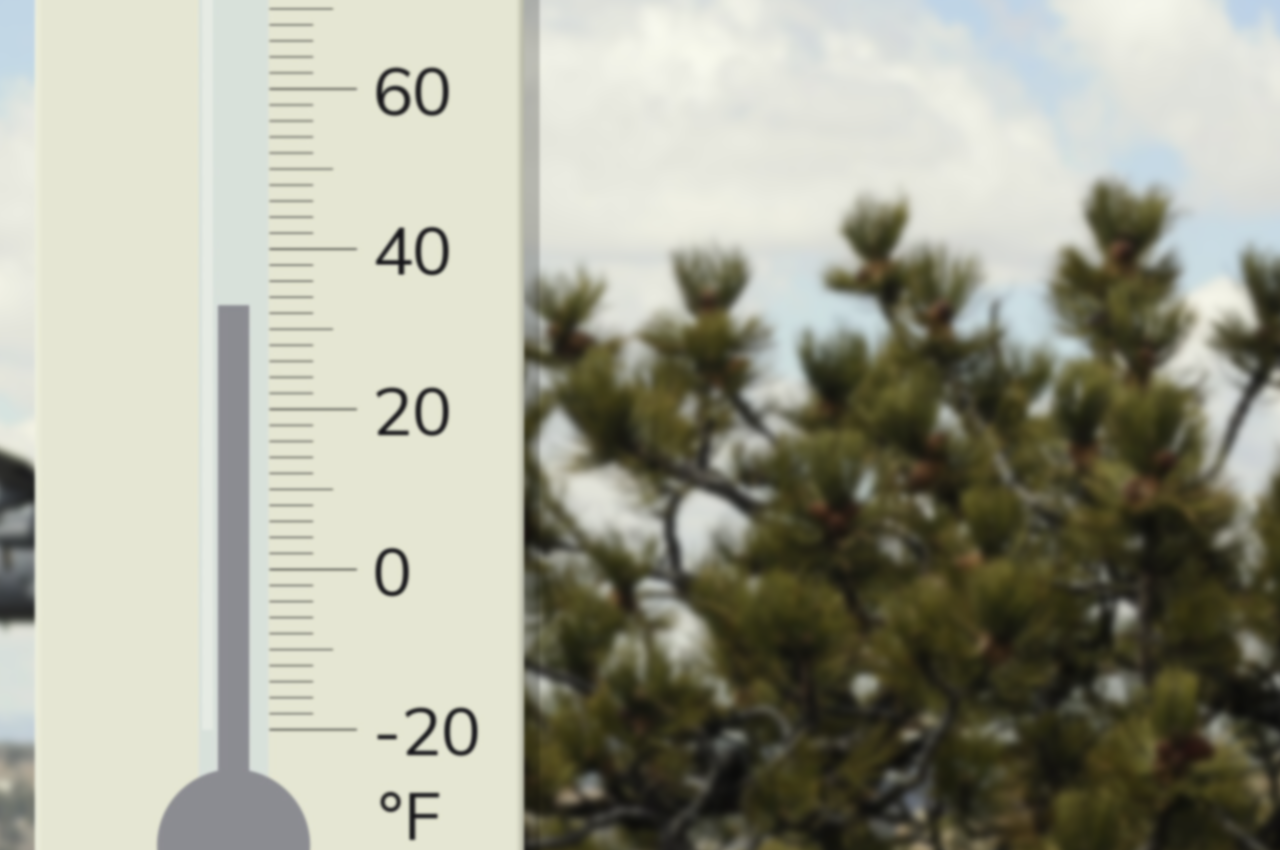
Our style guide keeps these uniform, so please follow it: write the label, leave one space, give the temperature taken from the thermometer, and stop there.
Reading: 33 °F
